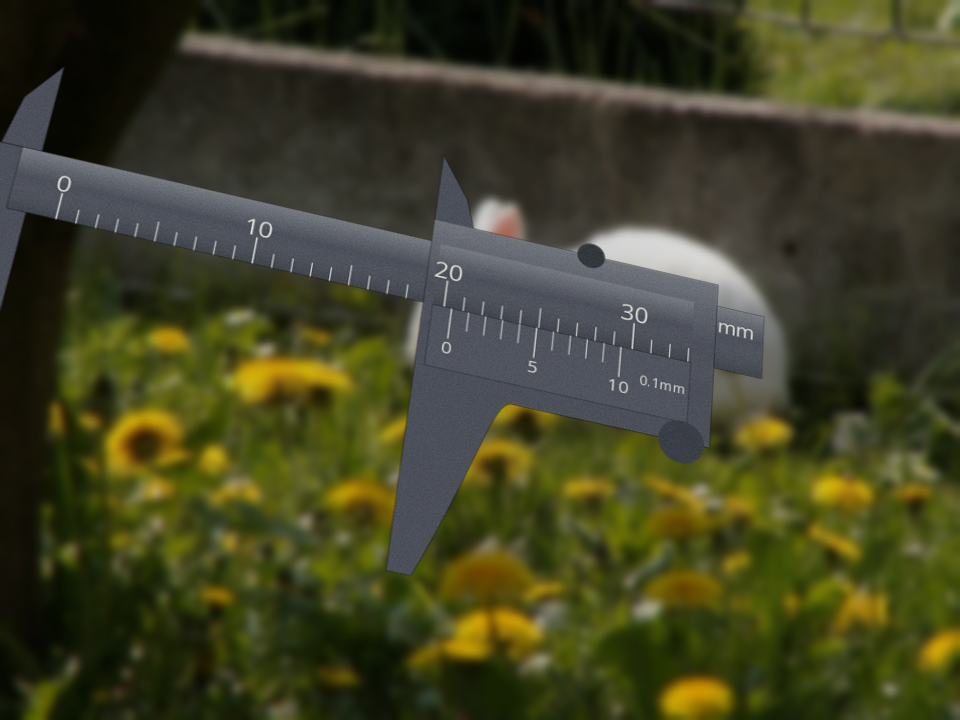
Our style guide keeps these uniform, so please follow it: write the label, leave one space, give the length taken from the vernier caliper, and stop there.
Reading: 20.4 mm
